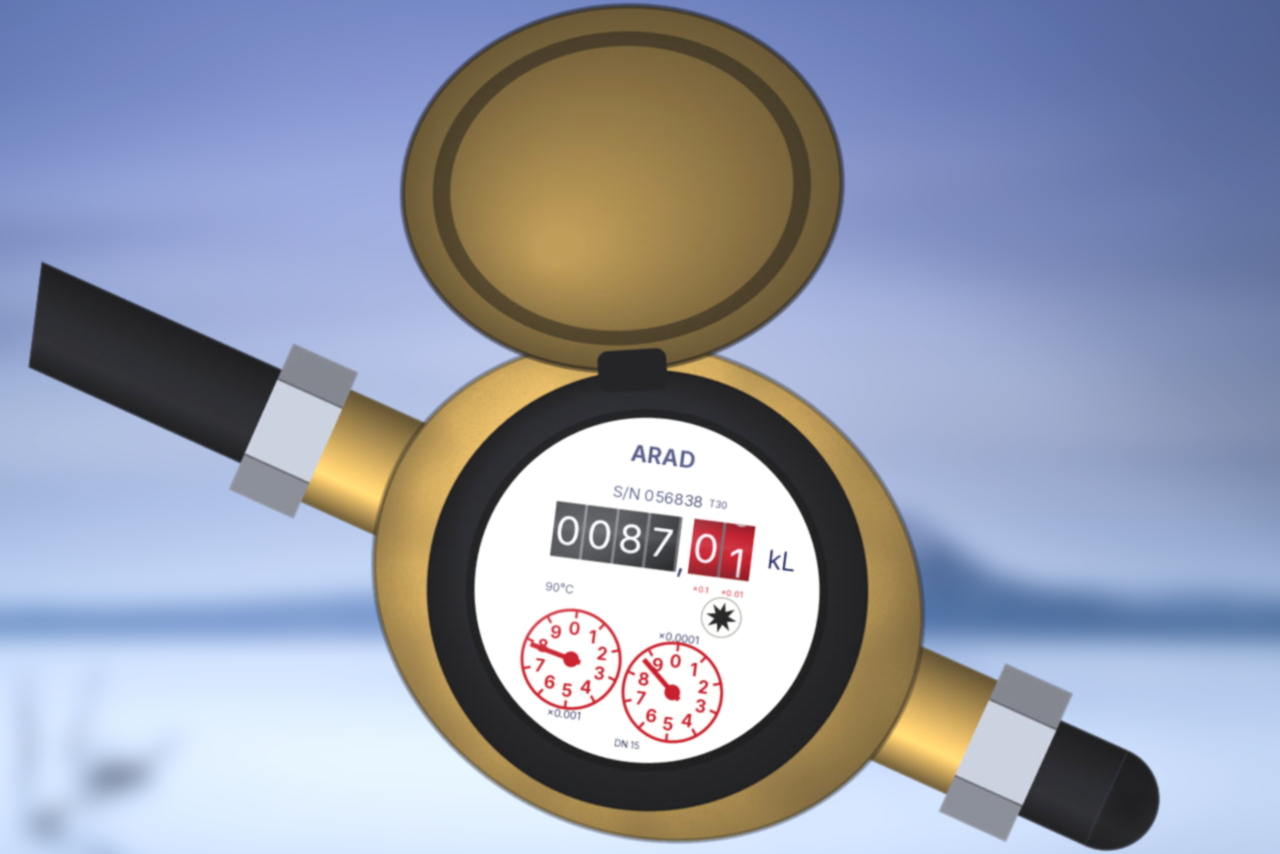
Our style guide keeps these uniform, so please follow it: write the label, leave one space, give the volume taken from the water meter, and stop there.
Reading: 87.0078 kL
